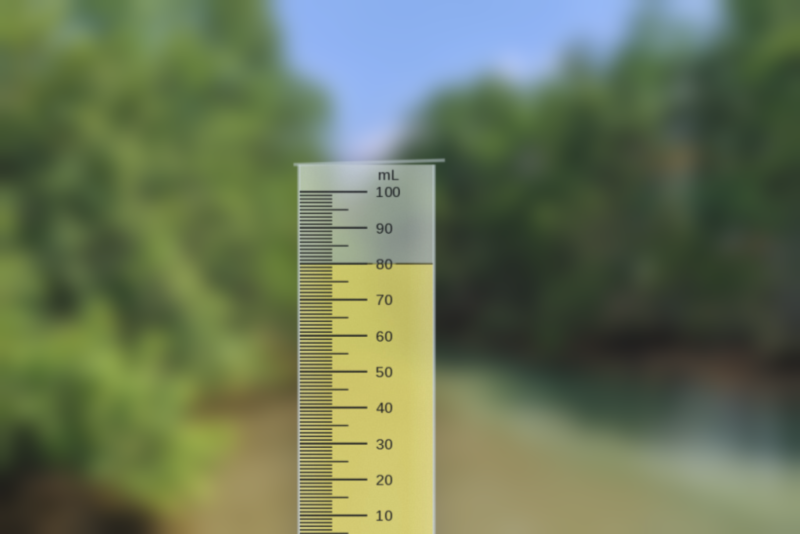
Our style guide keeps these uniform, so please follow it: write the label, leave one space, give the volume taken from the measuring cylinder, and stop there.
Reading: 80 mL
